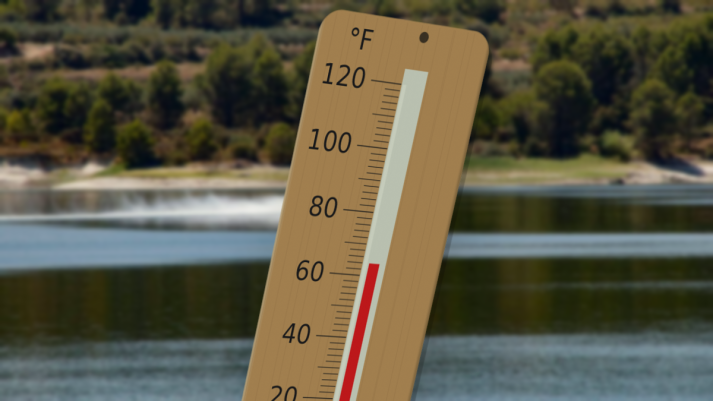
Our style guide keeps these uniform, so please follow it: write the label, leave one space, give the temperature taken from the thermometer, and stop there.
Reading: 64 °F
